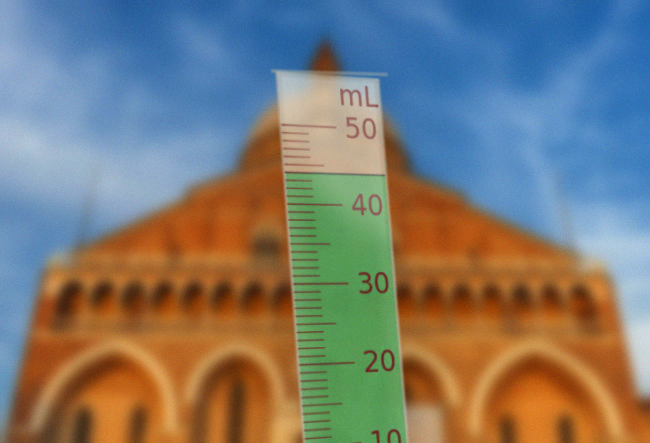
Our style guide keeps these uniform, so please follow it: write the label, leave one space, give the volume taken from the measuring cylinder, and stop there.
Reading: 44 mL
